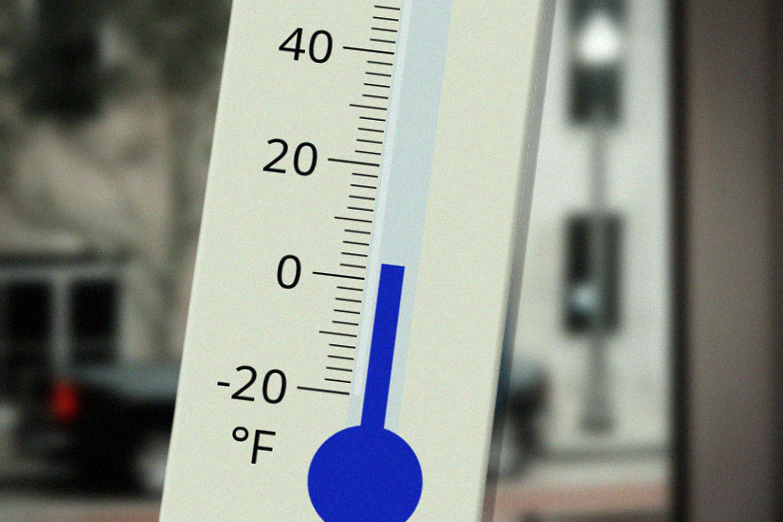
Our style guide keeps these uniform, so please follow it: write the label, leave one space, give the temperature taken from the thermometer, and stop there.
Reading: 3 °F
